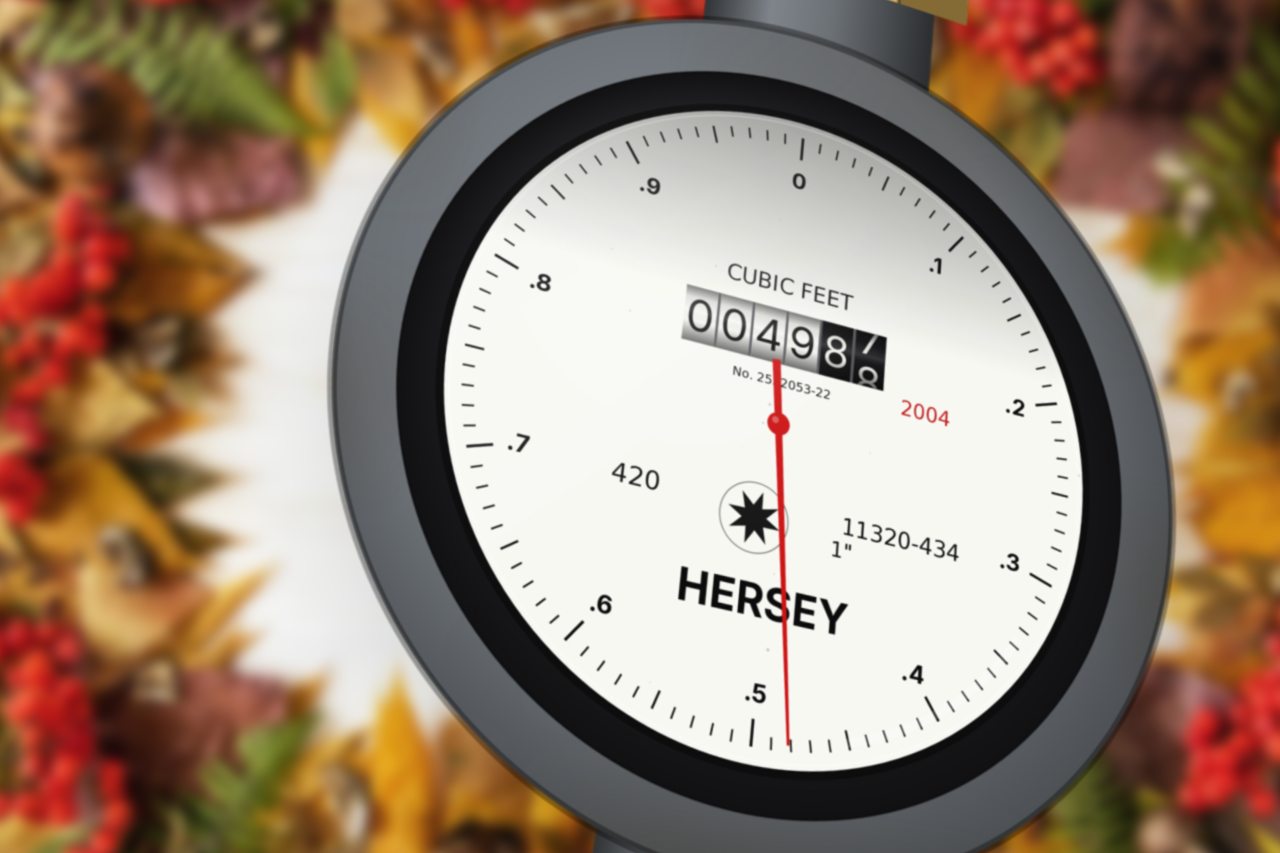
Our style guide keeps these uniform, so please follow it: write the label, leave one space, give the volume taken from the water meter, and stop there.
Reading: 4987.48 ft³
